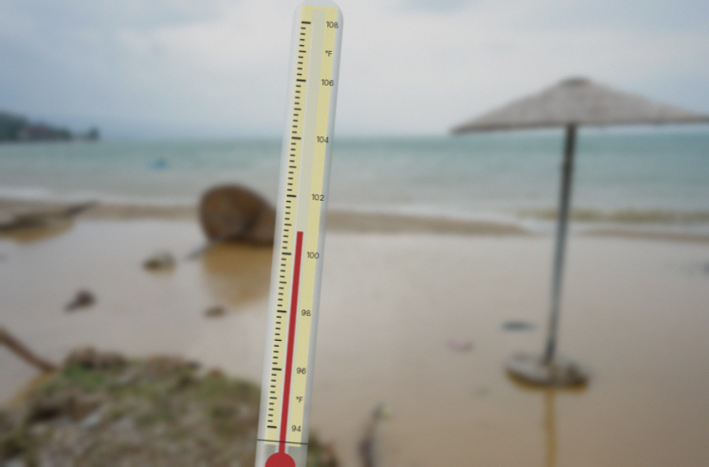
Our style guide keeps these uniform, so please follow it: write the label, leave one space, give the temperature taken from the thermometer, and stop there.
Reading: 100.8 °F
